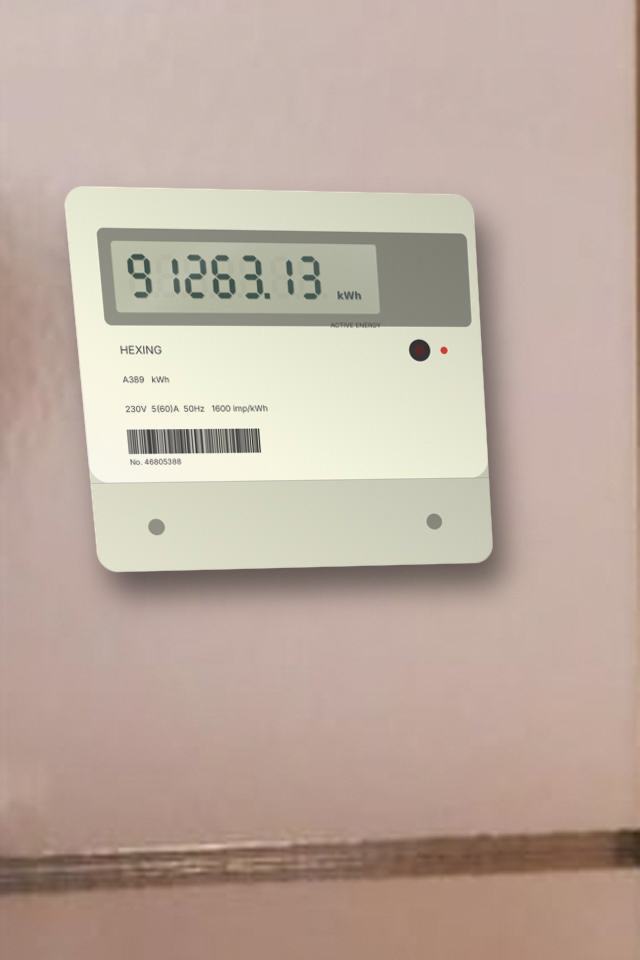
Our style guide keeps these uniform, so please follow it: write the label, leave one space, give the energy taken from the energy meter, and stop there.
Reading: 91263.13 kWh
